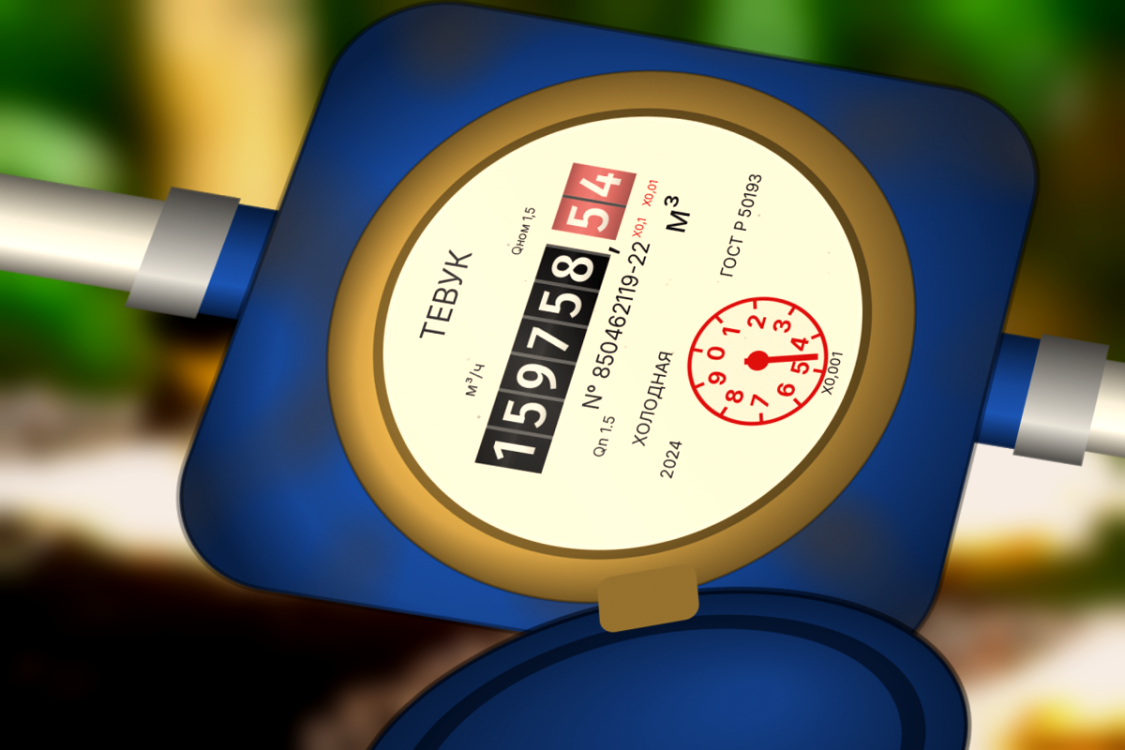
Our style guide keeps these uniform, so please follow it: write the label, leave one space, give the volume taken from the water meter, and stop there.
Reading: 159758.544 m³
